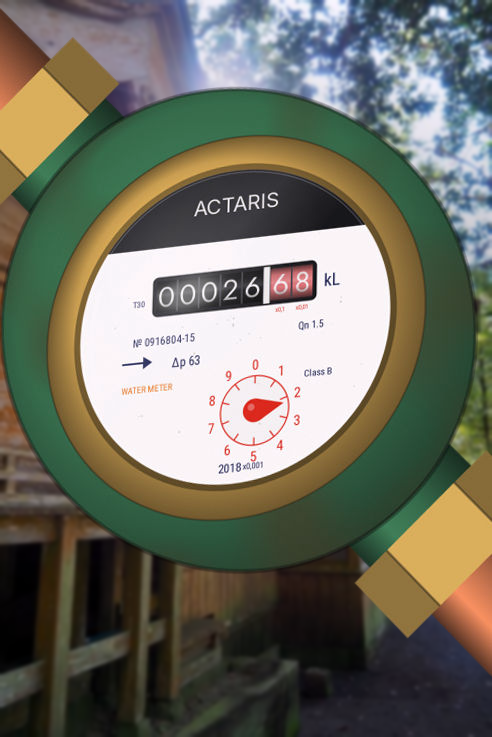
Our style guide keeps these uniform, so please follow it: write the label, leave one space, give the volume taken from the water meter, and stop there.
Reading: 26.682 kL
